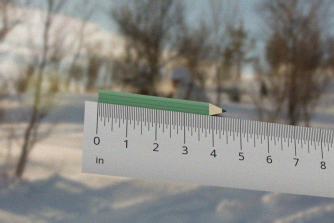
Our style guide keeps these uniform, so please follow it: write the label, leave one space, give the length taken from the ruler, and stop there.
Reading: 4.5 in
